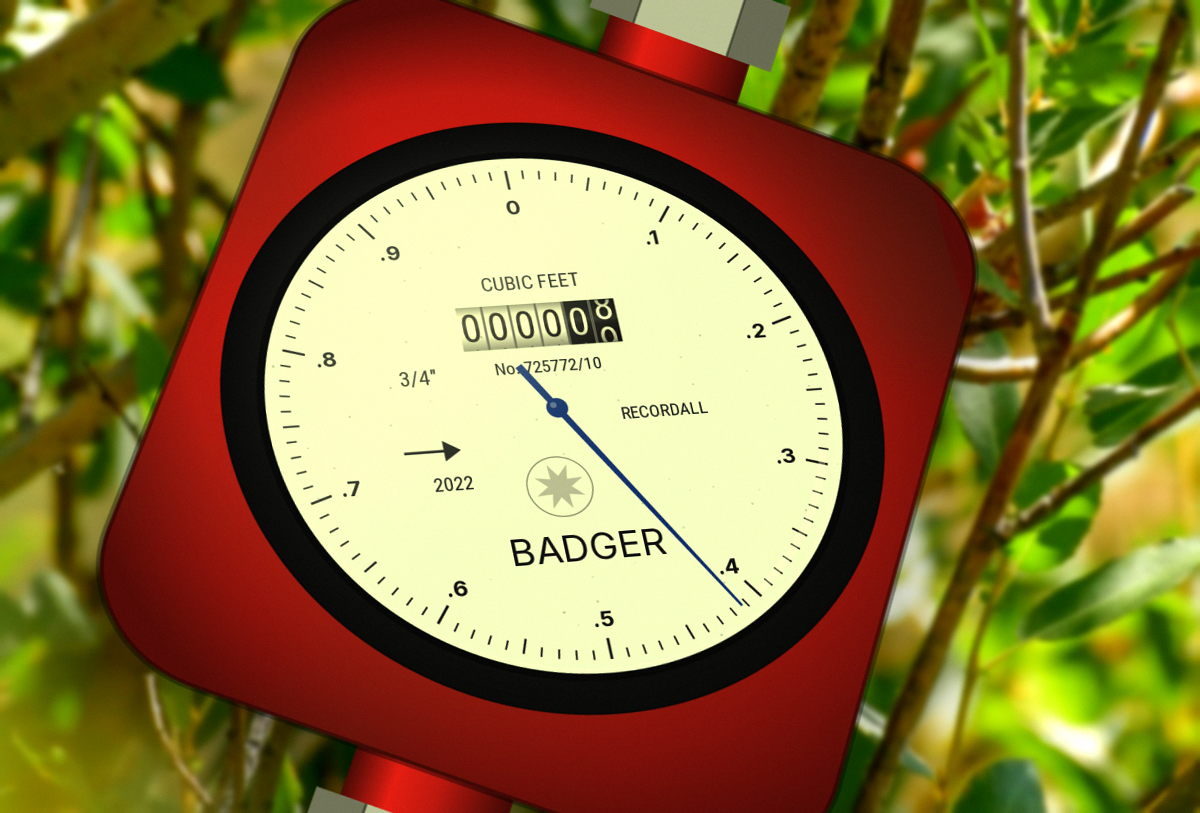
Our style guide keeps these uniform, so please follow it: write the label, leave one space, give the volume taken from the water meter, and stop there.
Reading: 8.41 ft³
